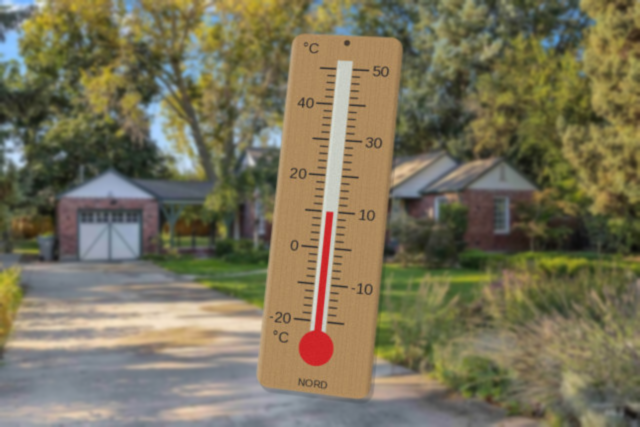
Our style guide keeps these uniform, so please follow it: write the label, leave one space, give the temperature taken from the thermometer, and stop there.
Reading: 10 °C
